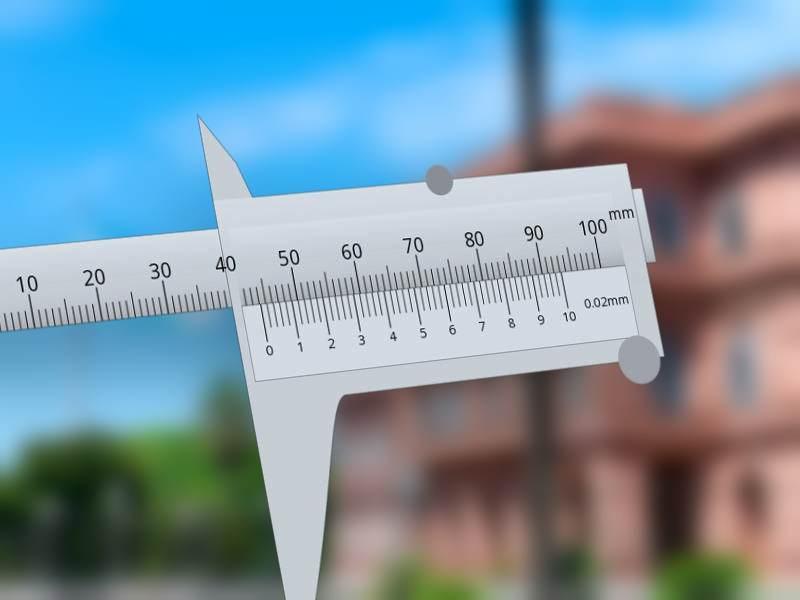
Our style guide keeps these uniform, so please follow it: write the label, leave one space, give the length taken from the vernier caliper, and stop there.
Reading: 44.2 mm
